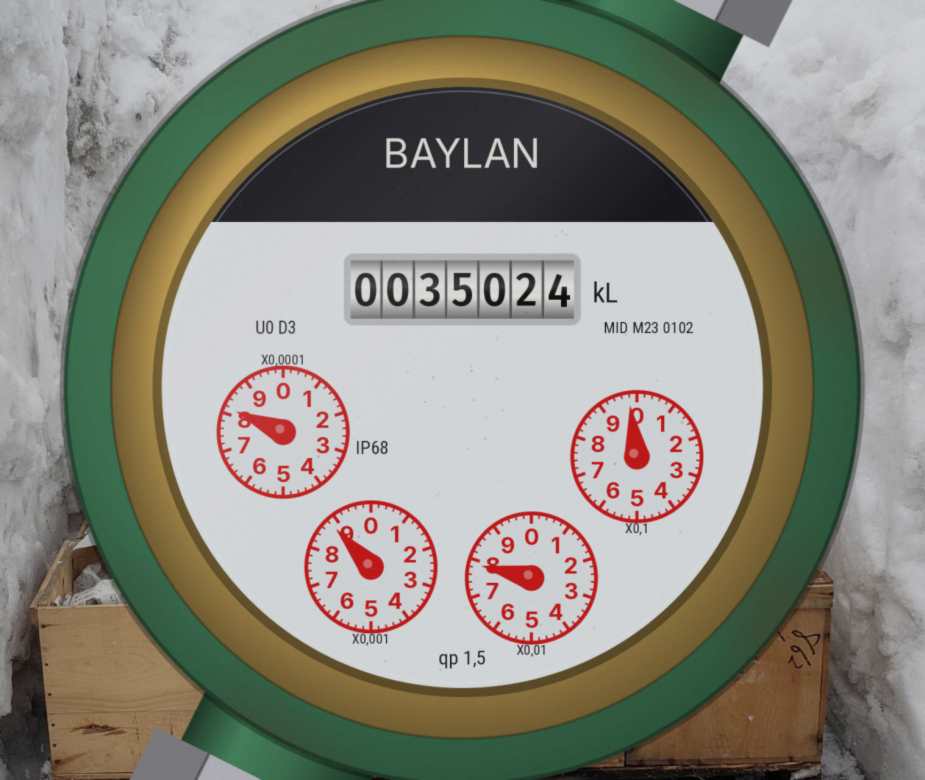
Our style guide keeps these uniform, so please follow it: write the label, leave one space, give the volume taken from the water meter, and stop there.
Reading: 35023.9788 kL
